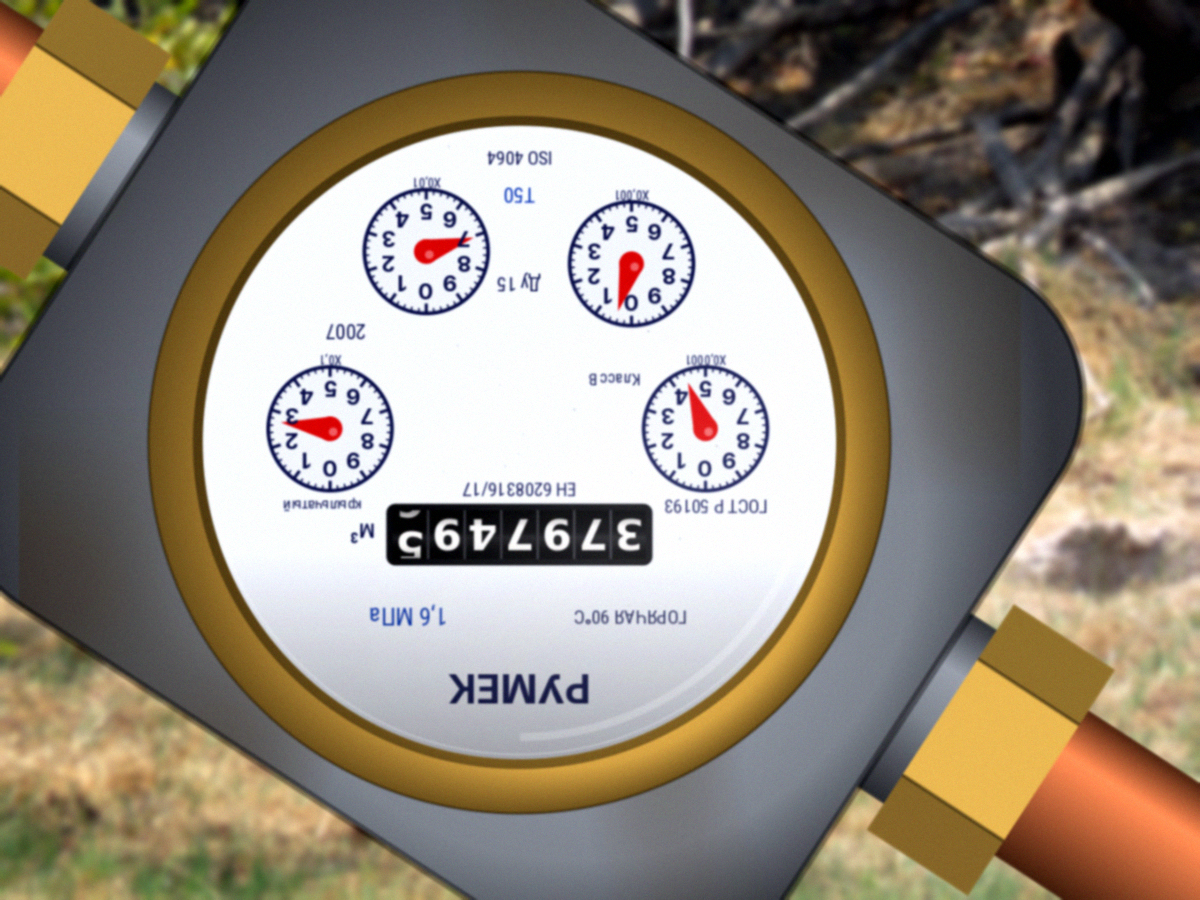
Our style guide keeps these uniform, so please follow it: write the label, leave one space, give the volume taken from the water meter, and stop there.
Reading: 3797495.2704 m³
